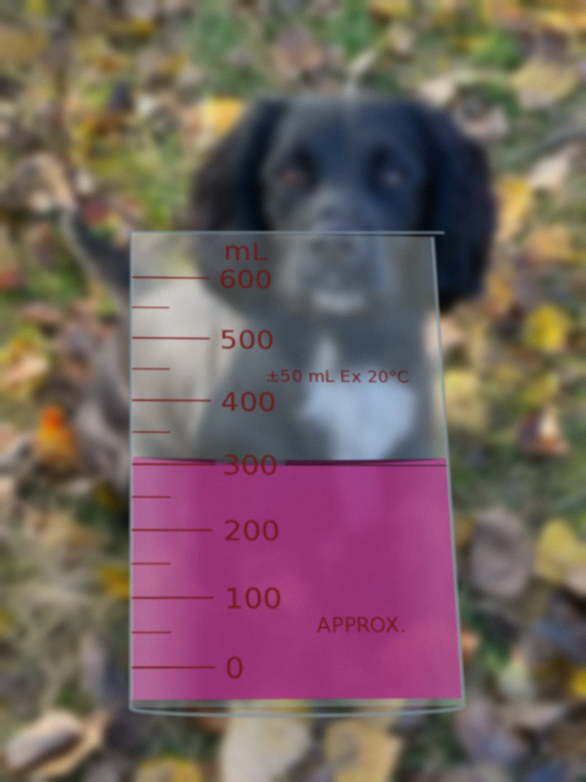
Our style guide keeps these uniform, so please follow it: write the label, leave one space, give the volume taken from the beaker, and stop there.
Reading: 300 mL
